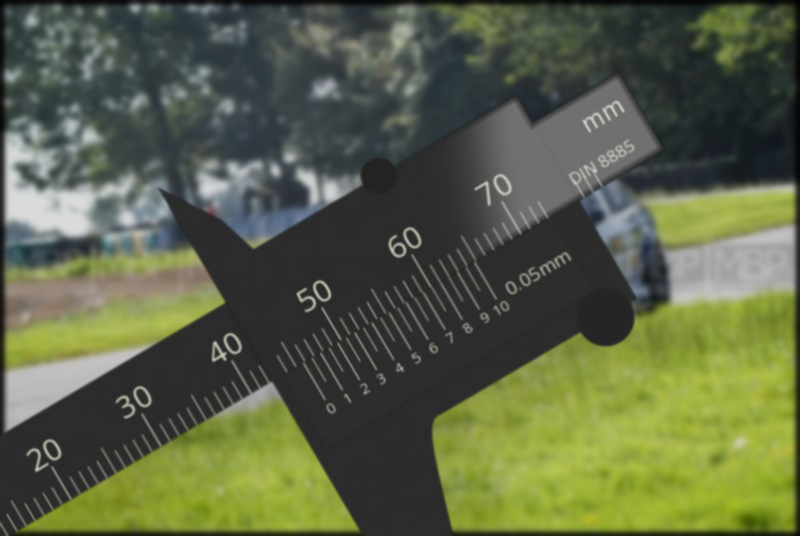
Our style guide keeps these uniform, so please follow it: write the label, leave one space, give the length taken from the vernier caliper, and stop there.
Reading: 45.8 mm
